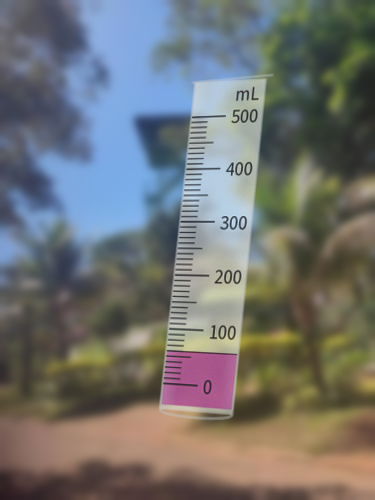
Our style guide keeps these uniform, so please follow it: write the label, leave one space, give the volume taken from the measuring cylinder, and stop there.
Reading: 60 mL
